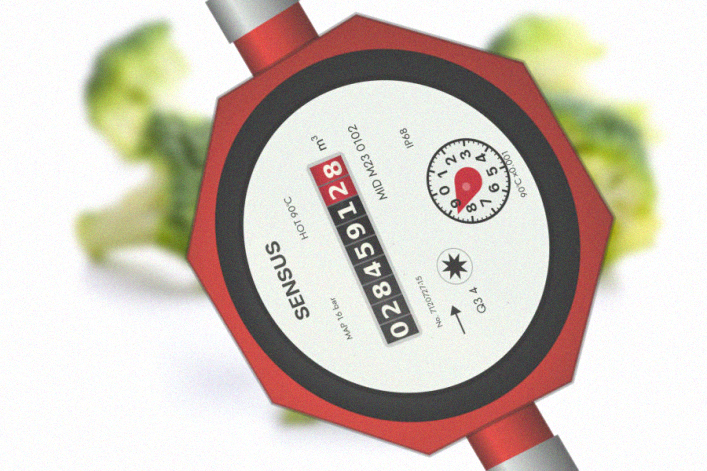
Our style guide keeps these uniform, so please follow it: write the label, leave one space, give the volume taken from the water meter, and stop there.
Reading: 284591.278 m³
